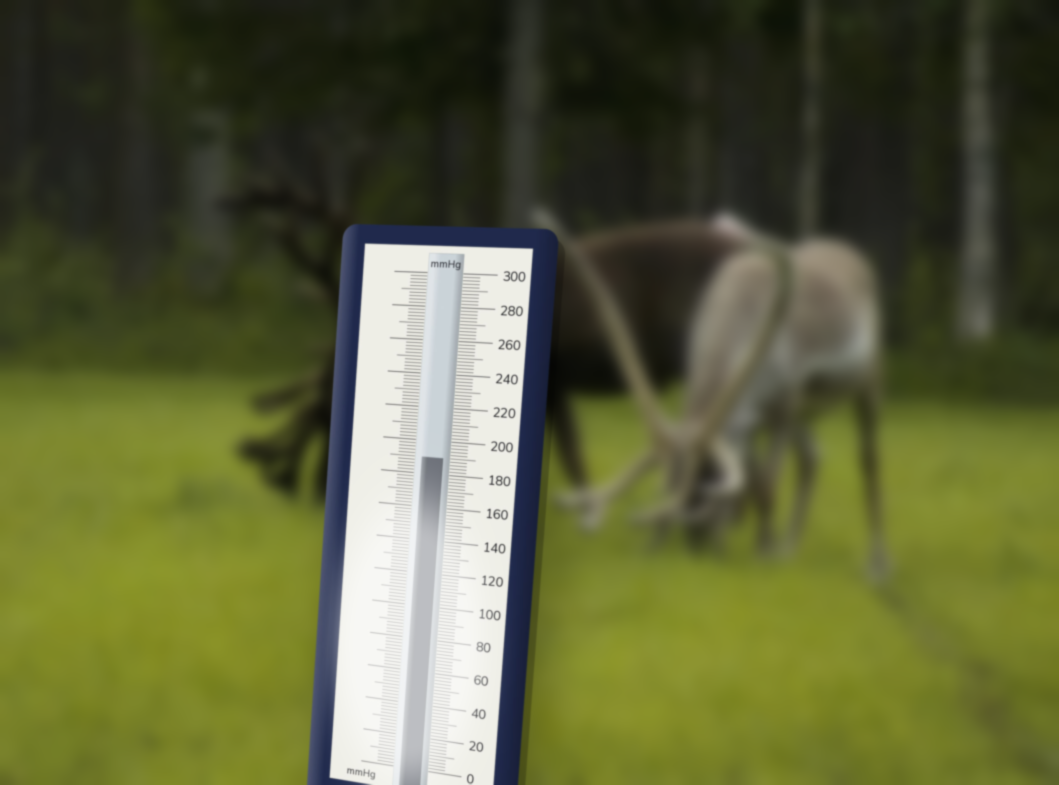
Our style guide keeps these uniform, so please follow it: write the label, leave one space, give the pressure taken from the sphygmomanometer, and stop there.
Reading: 190 mmHg
